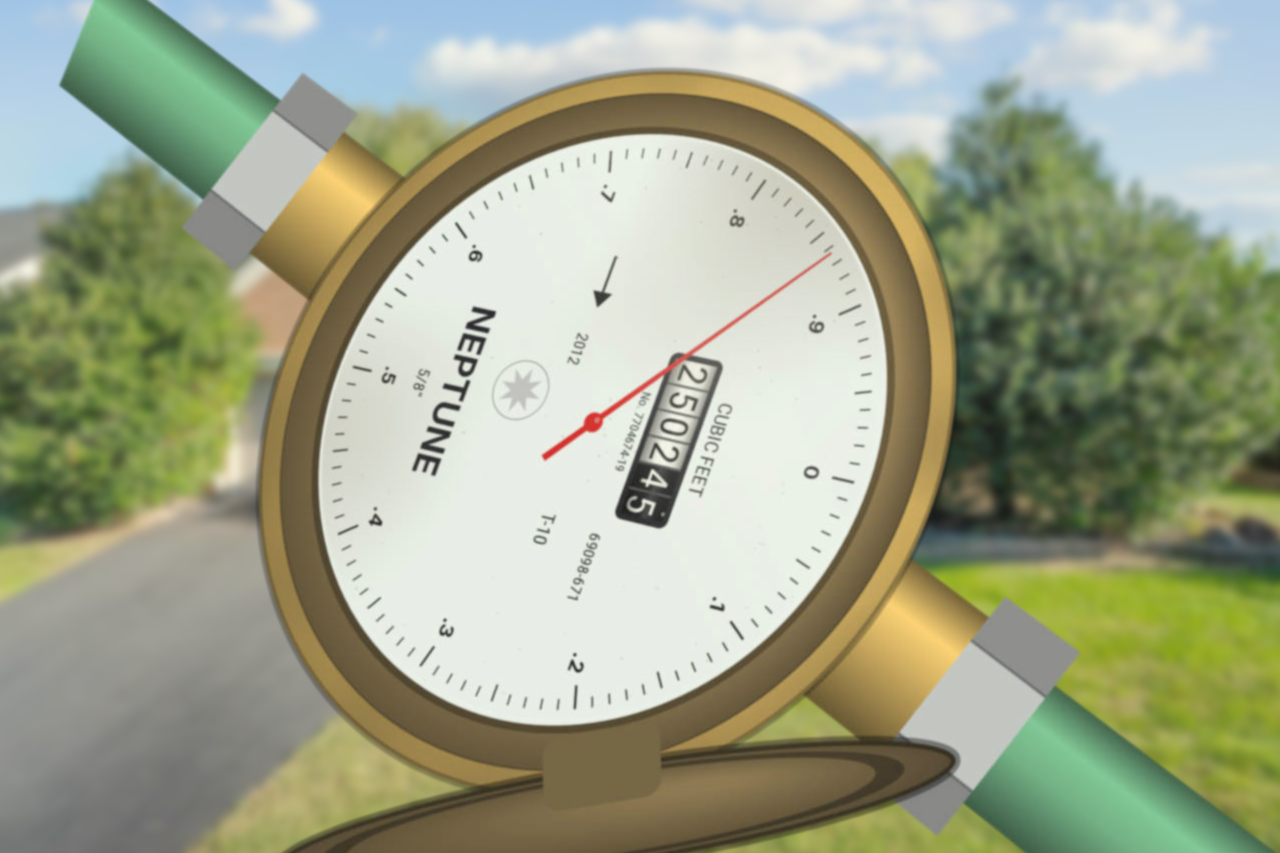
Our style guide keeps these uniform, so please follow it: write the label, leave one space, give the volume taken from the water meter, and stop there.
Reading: 250244.86 ft³
